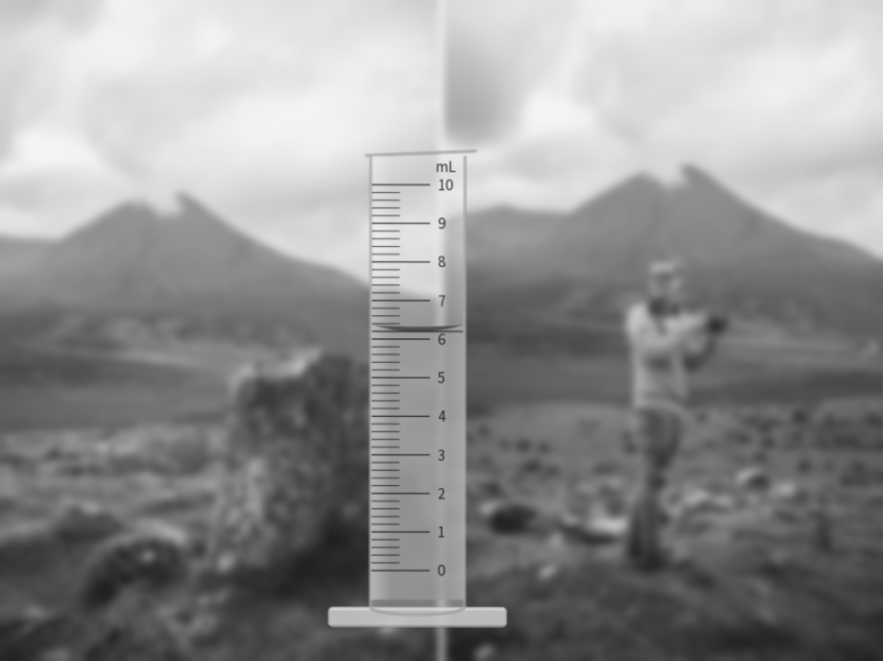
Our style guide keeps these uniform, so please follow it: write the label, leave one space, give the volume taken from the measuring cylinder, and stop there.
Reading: 6.2 mL
